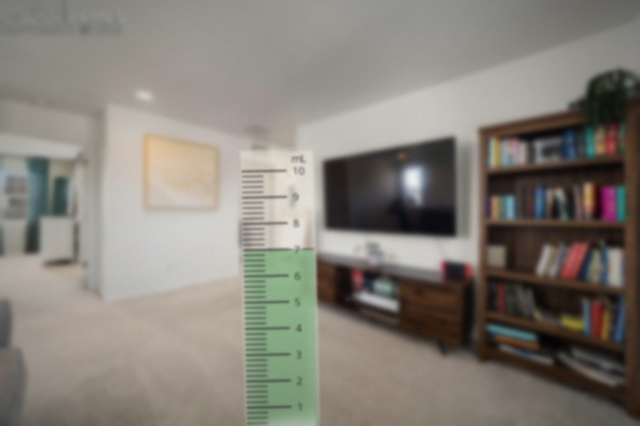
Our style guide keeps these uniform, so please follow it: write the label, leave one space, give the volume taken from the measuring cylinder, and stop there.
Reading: 7 mL
